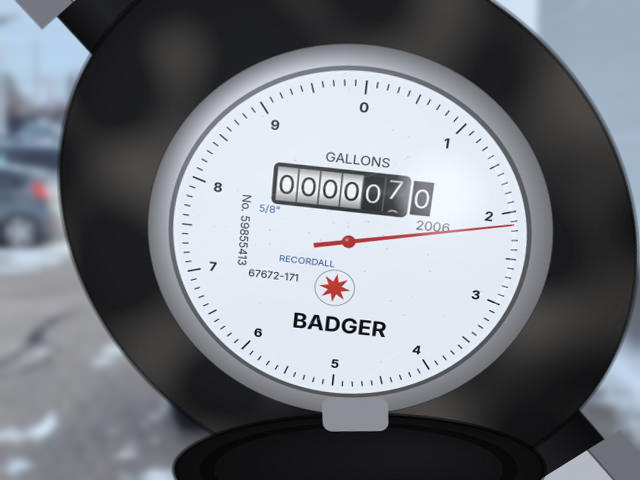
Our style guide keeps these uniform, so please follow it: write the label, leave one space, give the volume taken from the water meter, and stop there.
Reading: 72.1 gal
